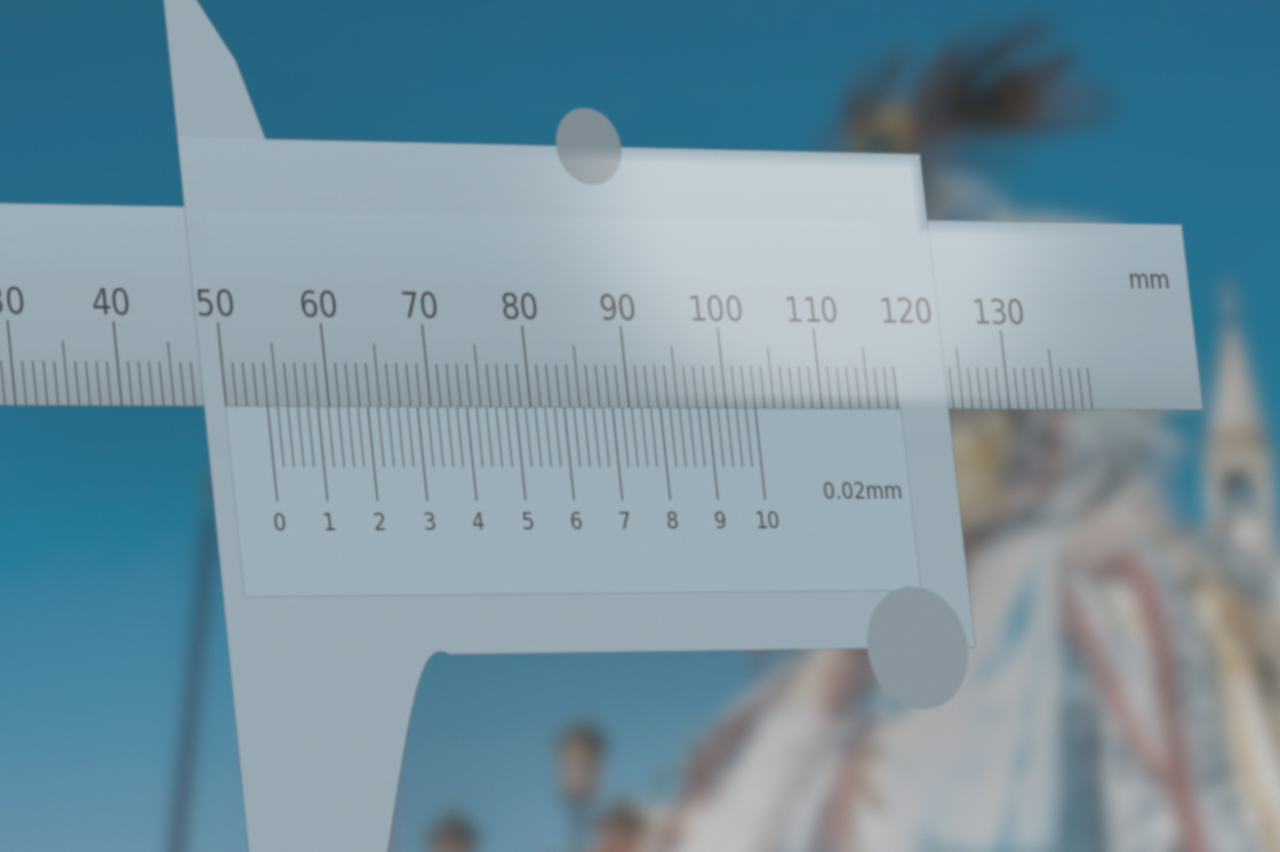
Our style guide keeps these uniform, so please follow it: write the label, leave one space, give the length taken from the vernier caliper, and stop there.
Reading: 54.0 mm
